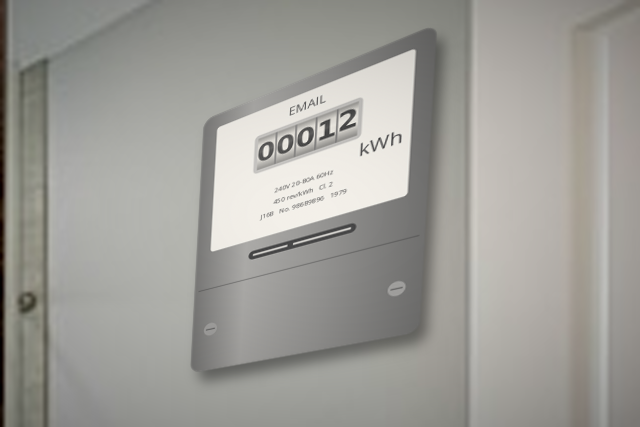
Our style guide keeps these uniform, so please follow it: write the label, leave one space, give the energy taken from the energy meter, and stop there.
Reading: 12 kWh
